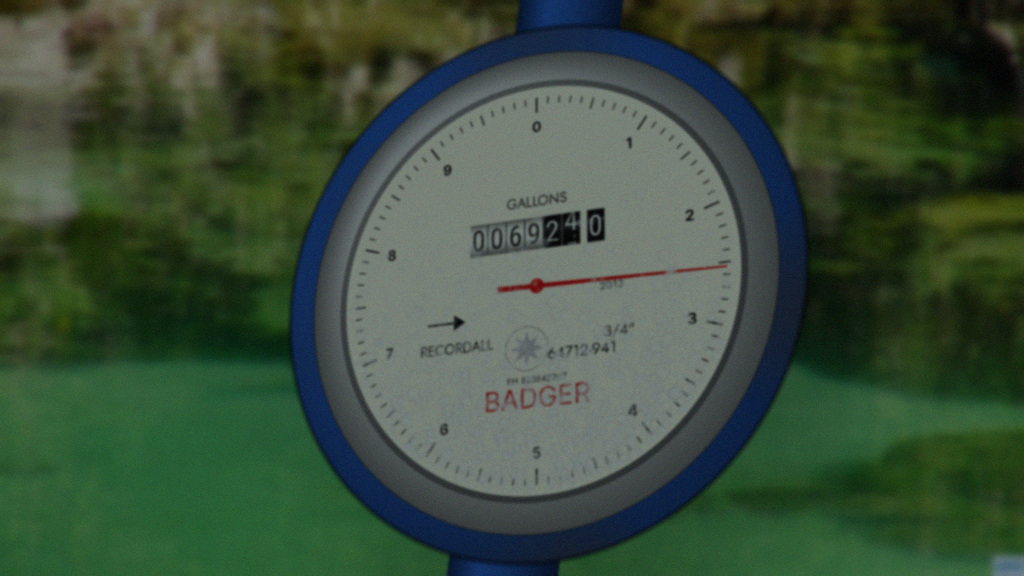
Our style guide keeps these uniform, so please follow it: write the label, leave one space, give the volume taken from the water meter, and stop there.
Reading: 69242.5 gal
